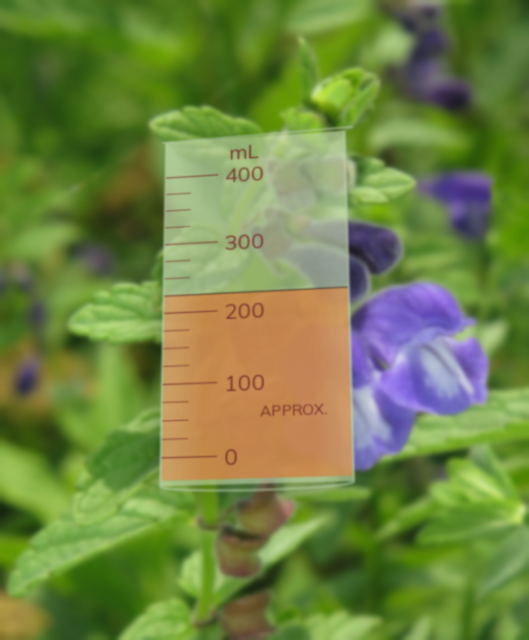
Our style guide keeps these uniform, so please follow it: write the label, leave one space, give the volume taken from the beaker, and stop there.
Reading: 225 mL
